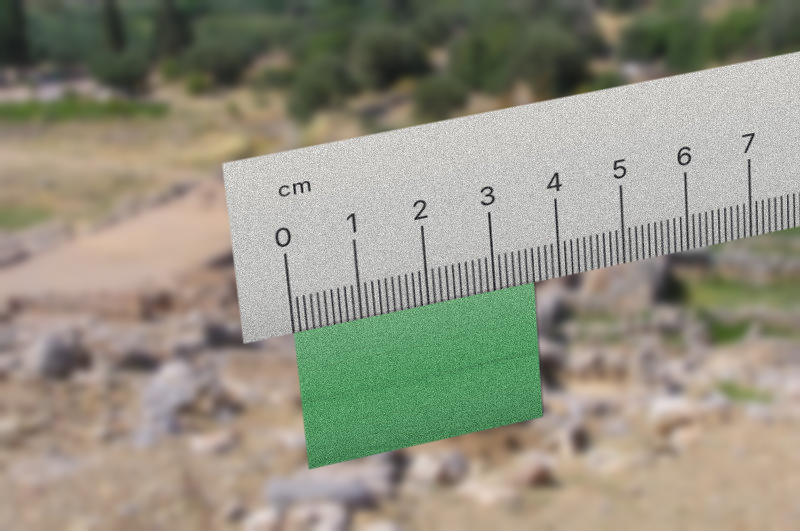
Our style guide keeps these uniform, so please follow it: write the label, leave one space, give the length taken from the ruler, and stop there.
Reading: 3.6 cm
